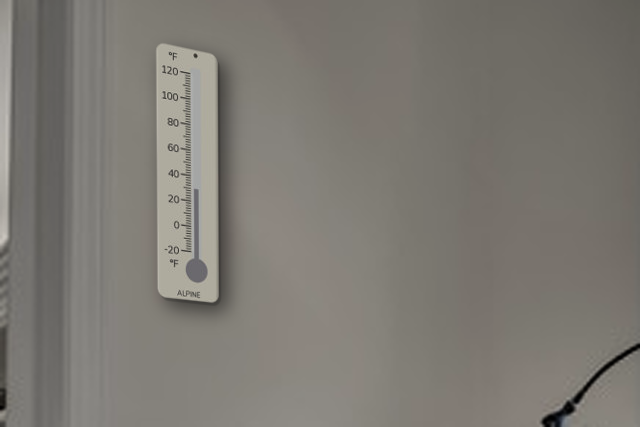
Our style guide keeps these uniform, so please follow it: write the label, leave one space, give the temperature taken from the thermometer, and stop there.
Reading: 30 °F
